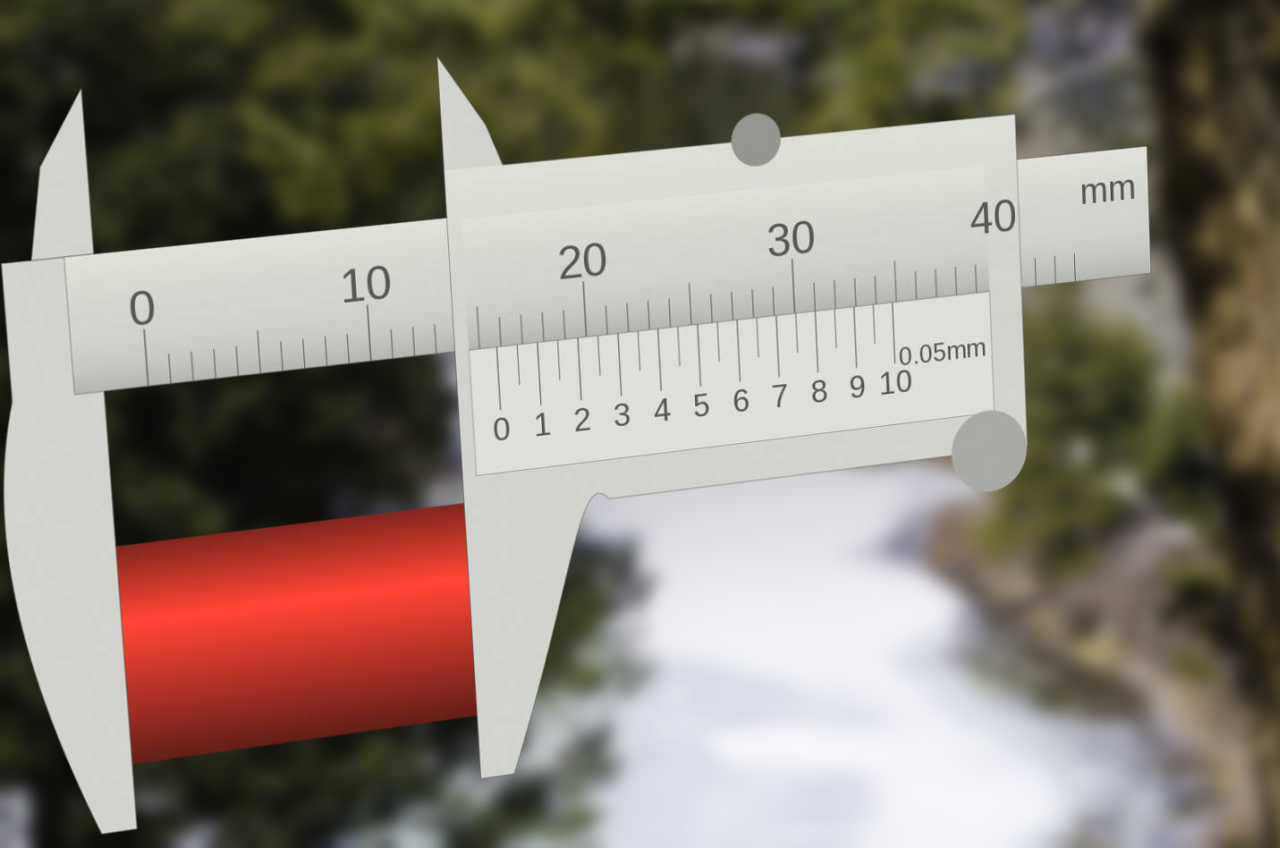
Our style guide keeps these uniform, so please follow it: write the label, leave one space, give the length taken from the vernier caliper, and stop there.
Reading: 15.8 mm
